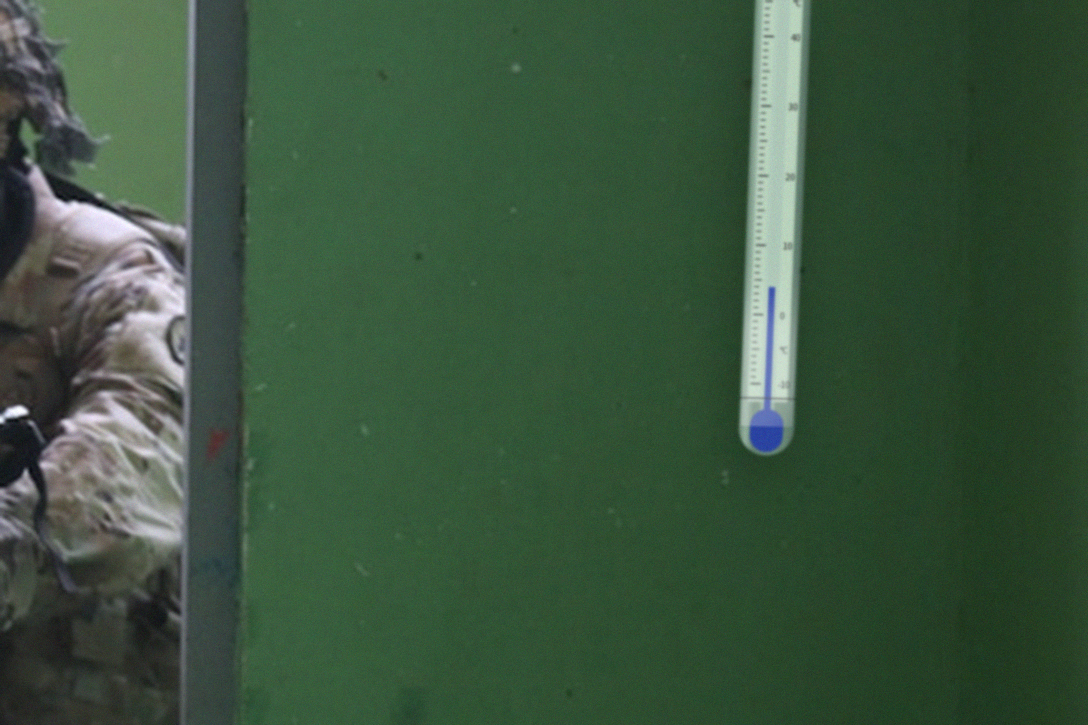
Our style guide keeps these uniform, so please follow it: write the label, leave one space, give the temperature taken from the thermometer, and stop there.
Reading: 4 °C
